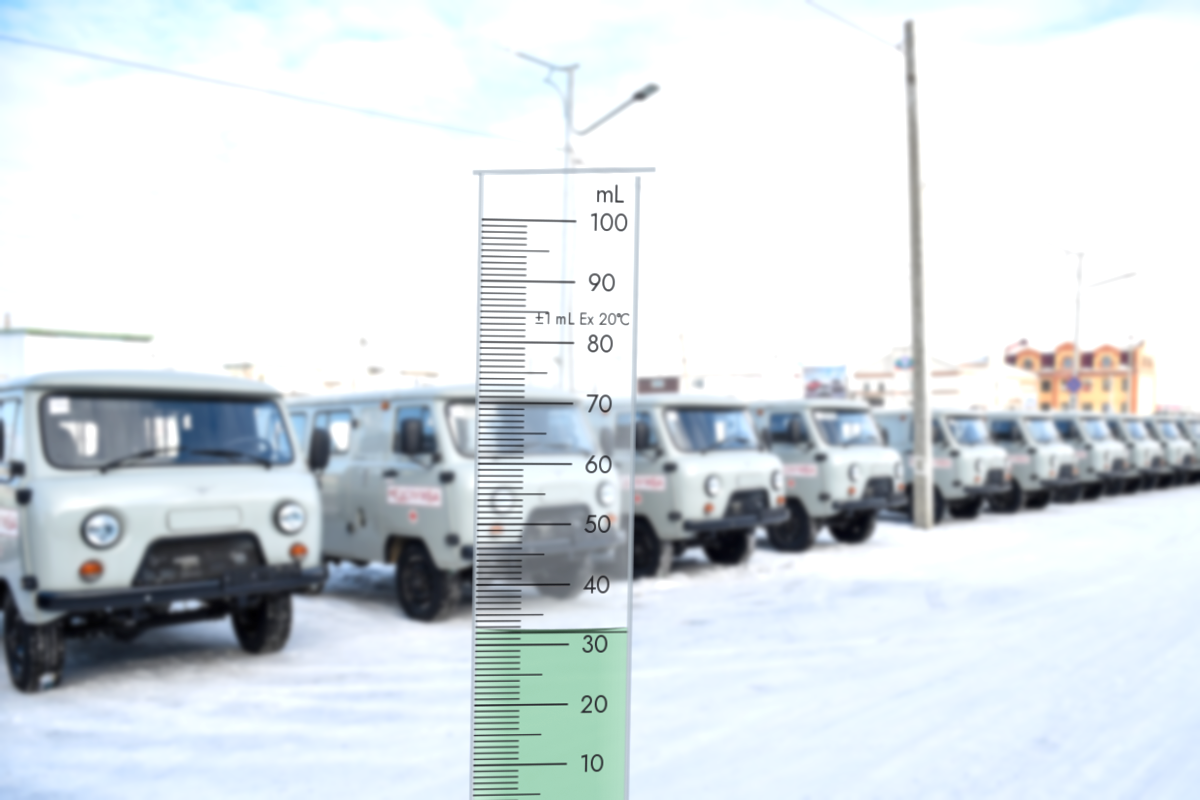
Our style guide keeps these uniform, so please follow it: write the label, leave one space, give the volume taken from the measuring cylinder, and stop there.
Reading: 32 mL
